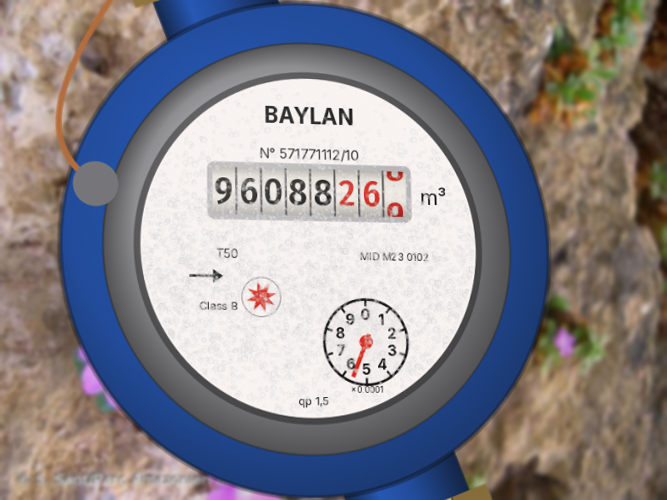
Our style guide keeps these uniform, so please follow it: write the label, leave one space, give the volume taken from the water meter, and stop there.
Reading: 96088.2685 m³
